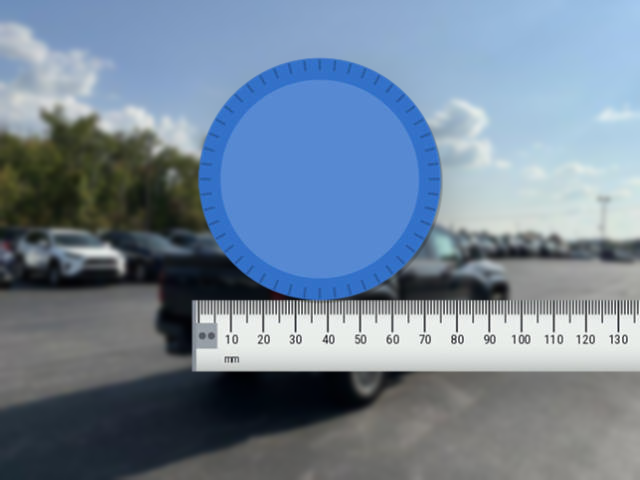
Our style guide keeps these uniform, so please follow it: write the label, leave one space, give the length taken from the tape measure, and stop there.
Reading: 75 mm
